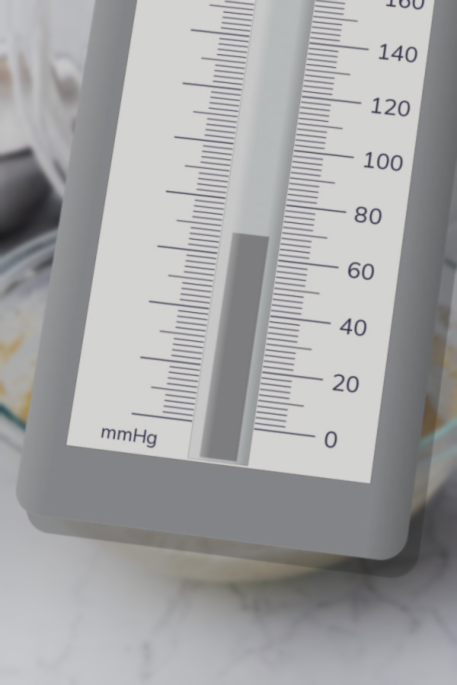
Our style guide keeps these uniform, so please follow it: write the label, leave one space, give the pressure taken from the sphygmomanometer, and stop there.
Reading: 68 mmHg
